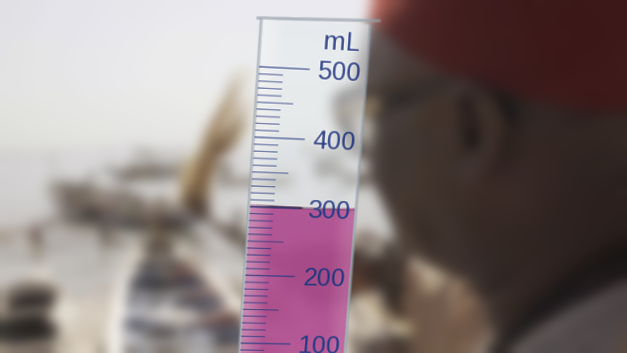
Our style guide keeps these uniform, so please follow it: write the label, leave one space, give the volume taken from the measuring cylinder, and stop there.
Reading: 300 mL
